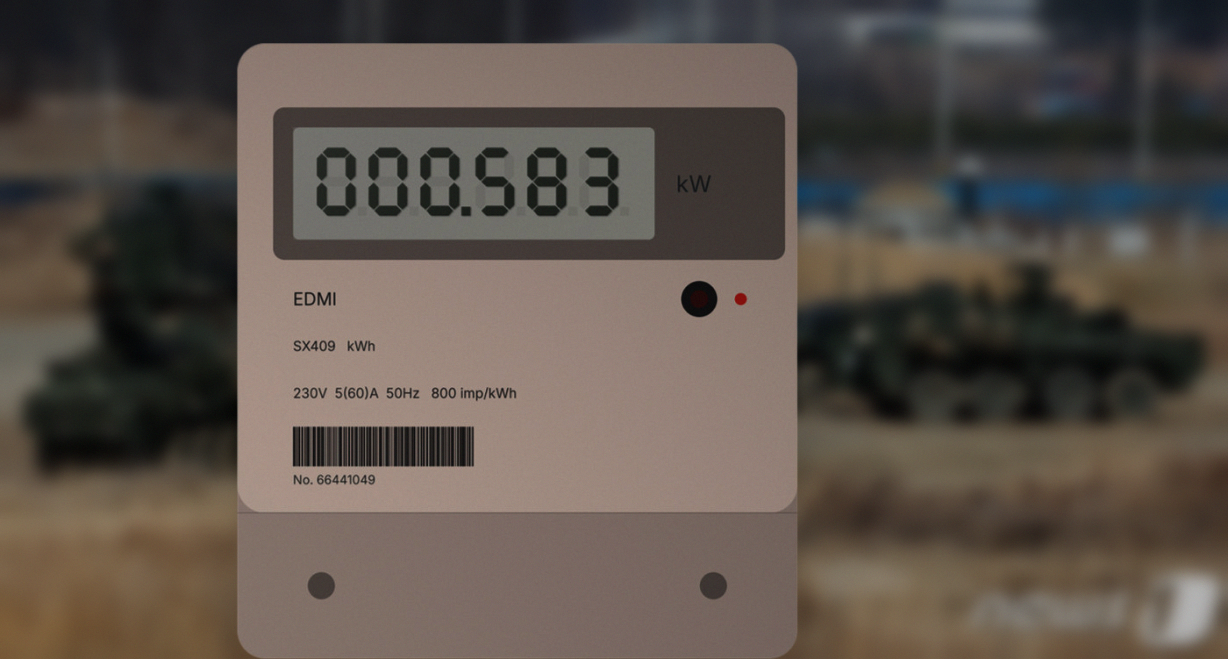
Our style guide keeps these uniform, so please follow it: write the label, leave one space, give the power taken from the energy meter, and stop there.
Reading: 0.583 kW
